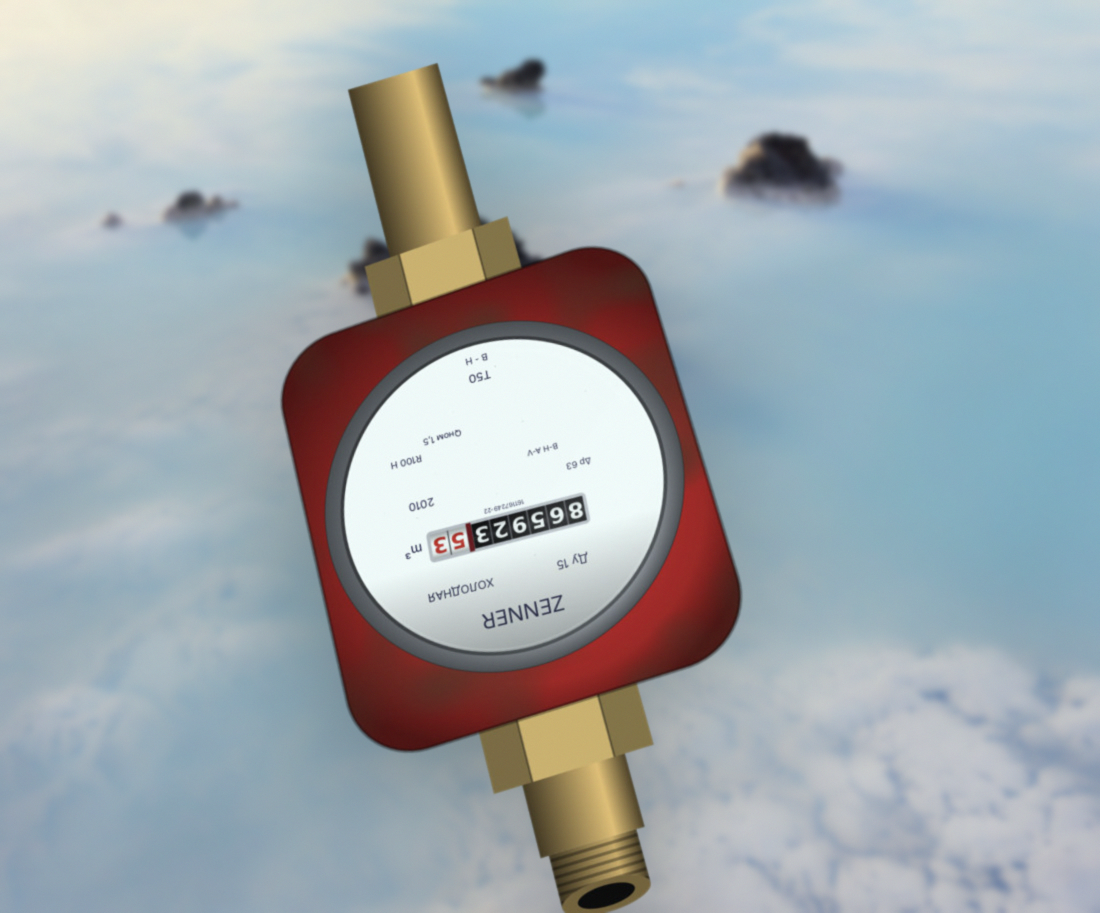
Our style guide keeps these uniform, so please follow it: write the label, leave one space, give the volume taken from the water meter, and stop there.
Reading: 865923.53 m³
